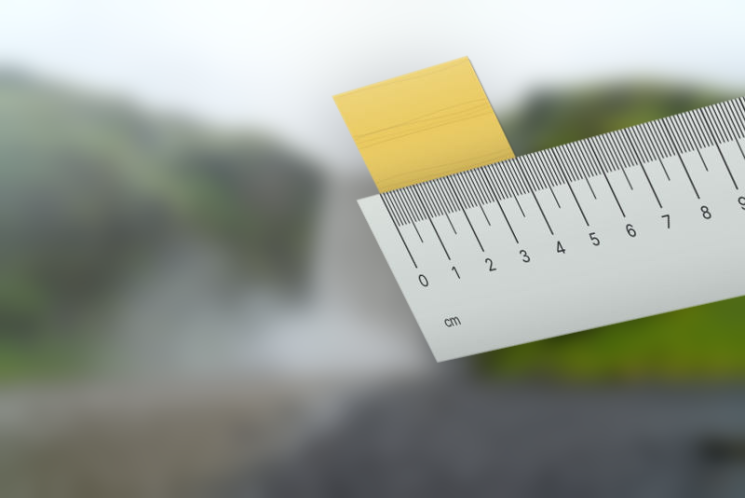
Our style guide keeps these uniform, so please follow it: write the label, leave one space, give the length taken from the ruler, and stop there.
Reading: 4 cm
